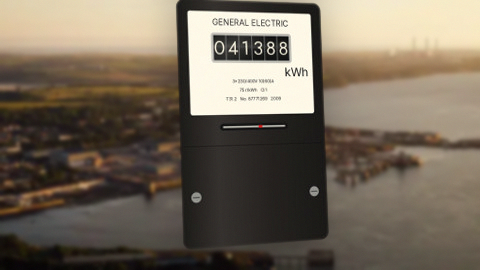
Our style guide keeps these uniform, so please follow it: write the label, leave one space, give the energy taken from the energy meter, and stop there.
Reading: 41388 kWh
